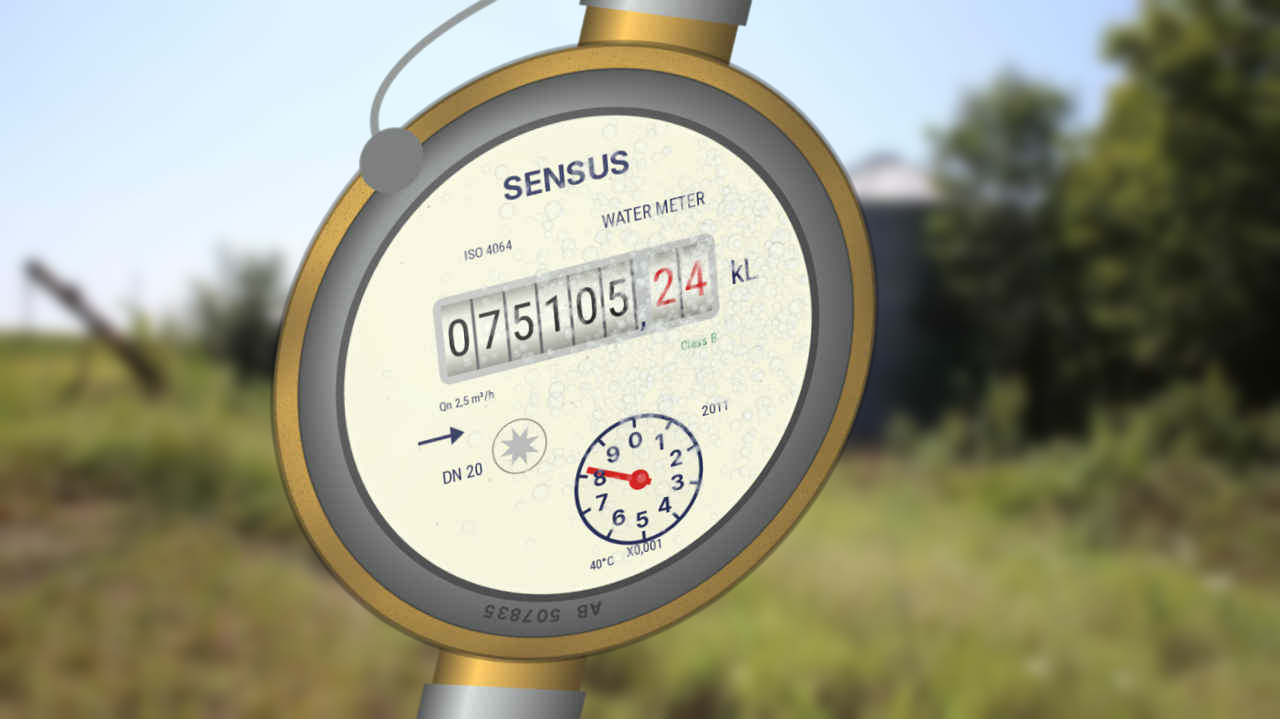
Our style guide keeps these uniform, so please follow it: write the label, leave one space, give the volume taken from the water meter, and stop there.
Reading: 75105.248 kL
